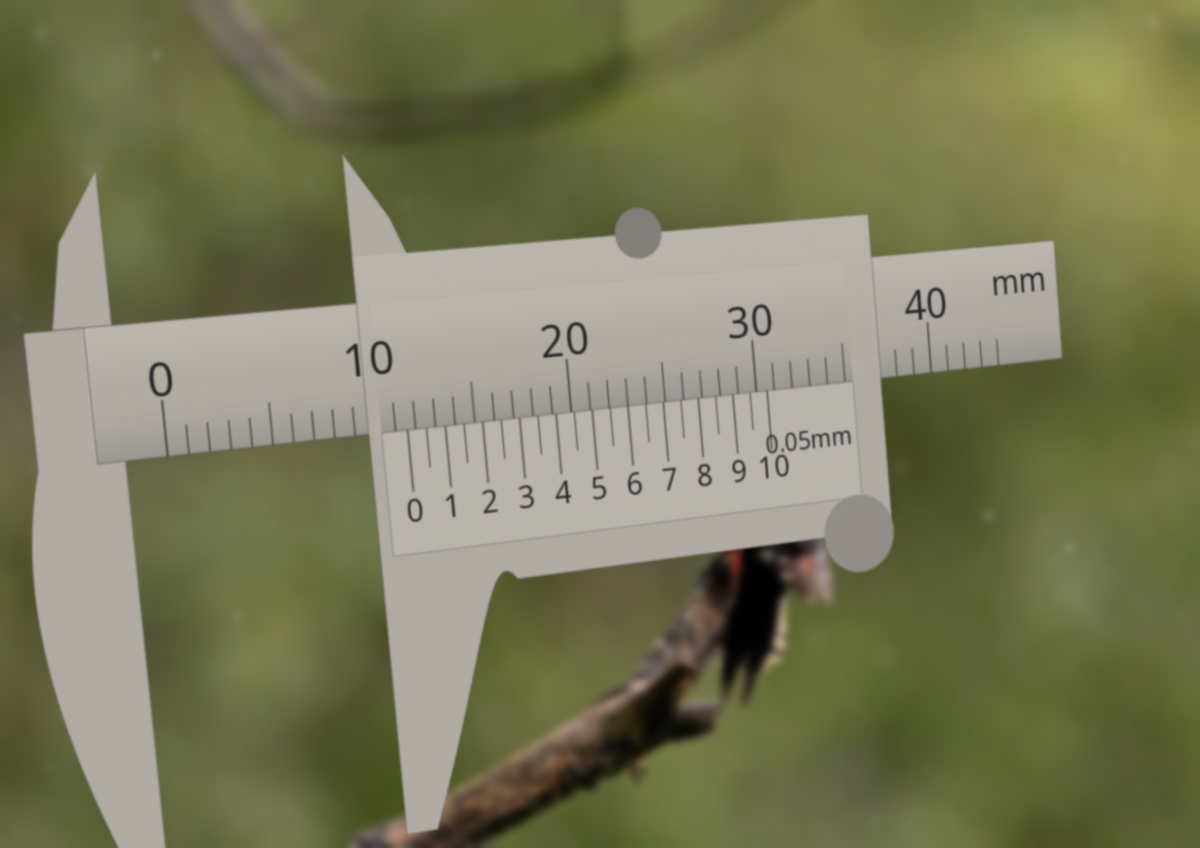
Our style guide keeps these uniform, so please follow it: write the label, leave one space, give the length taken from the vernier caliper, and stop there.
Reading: 11.6 mm
